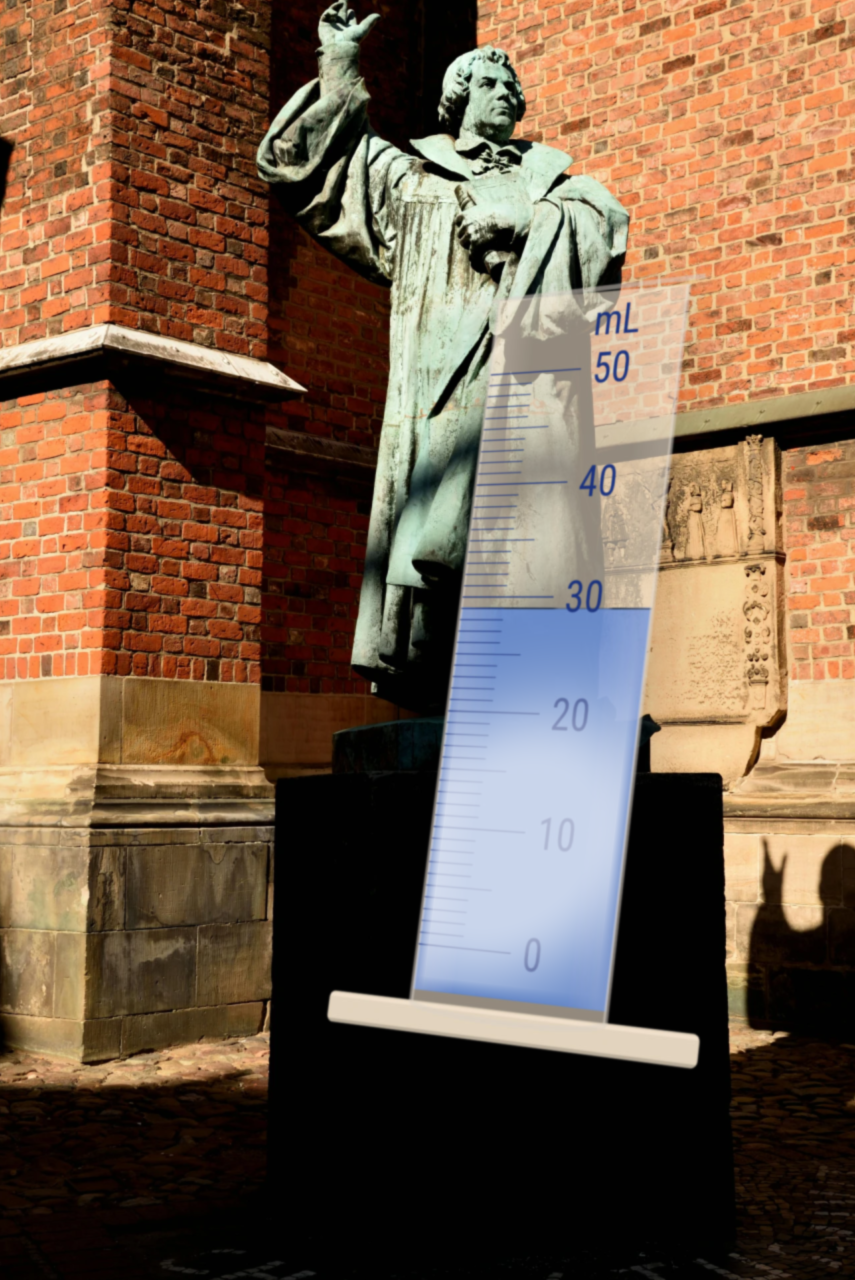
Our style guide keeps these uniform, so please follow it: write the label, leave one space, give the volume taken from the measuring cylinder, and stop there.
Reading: 29 mL
